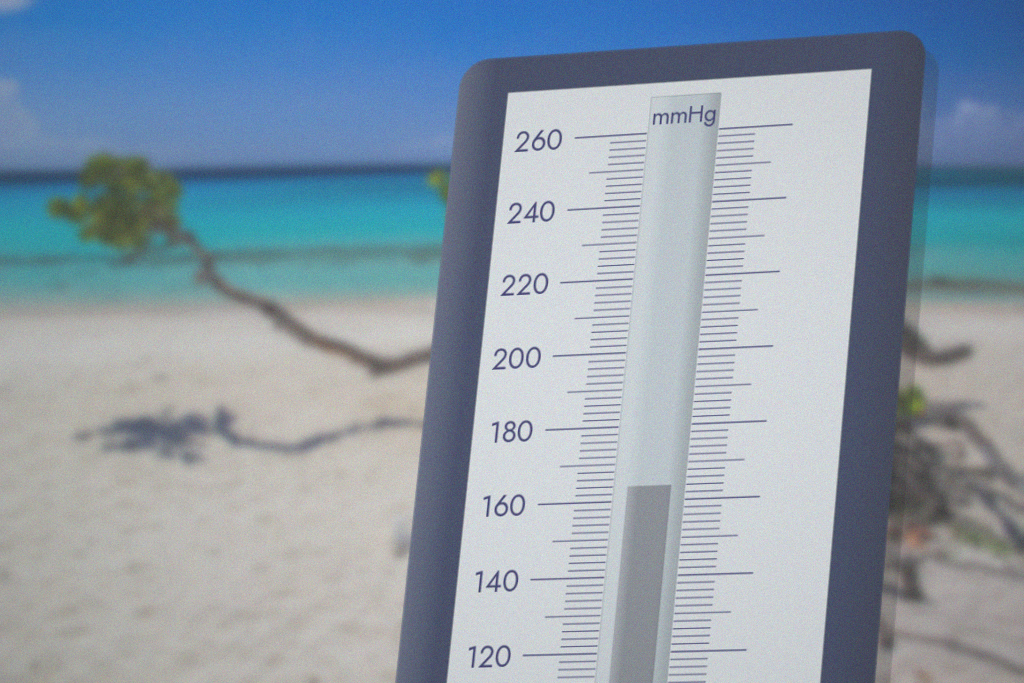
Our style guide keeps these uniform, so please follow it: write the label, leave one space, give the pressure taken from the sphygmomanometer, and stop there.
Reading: 164 mmHg
